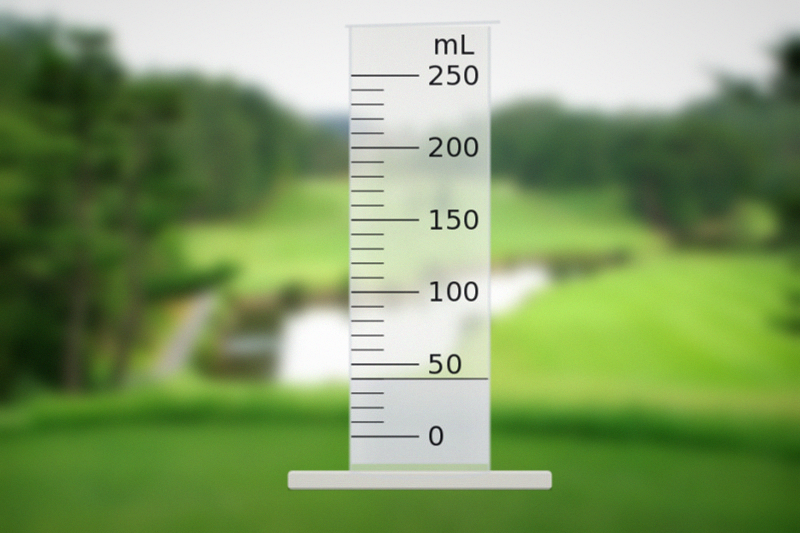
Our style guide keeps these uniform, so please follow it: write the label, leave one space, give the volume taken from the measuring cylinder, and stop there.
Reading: 40 mL
